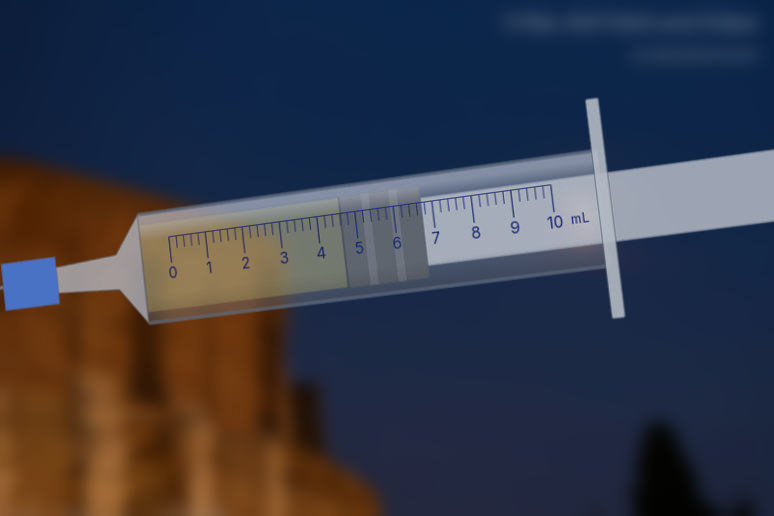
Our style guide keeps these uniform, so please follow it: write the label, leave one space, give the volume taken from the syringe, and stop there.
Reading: 4.6 mL
